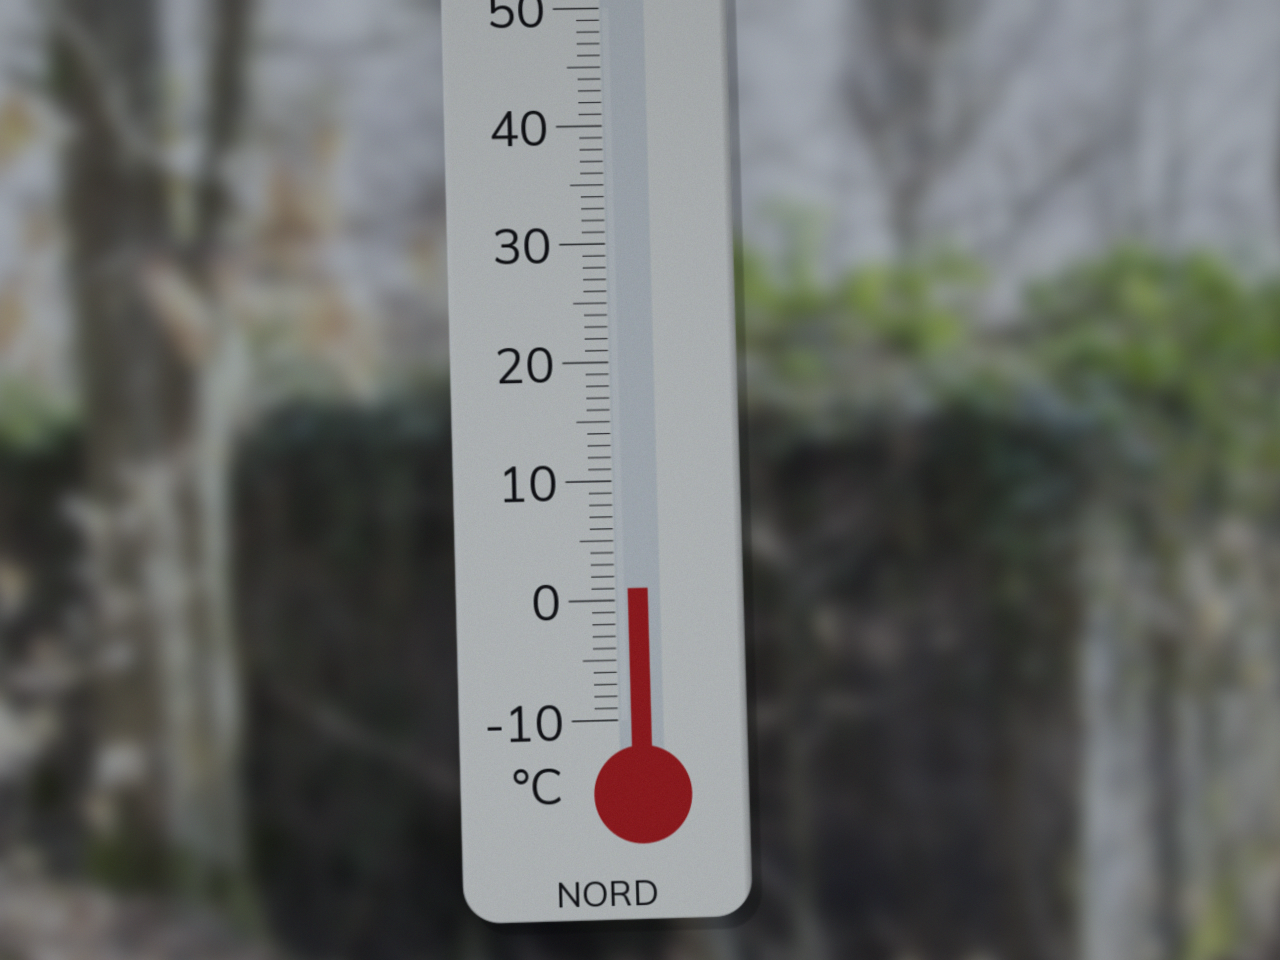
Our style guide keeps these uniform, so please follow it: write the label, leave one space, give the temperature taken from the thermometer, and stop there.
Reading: 1 °C
